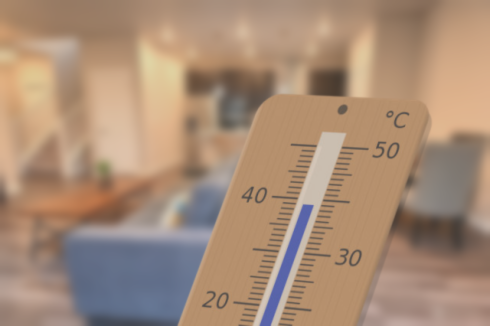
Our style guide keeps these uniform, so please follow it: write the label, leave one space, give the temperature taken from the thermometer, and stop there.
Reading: 39 °C
